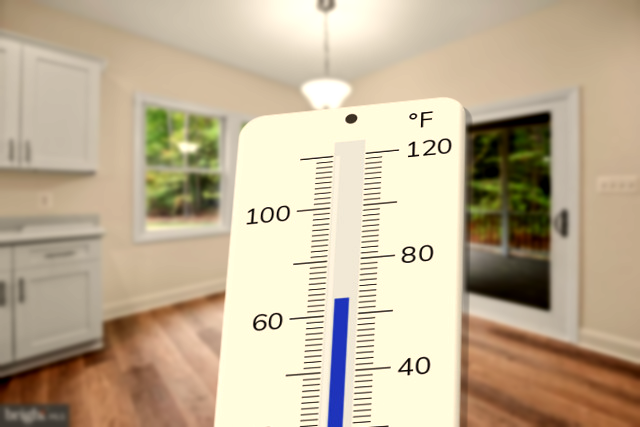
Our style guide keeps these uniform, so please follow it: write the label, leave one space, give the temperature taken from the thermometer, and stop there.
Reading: 66 °F
